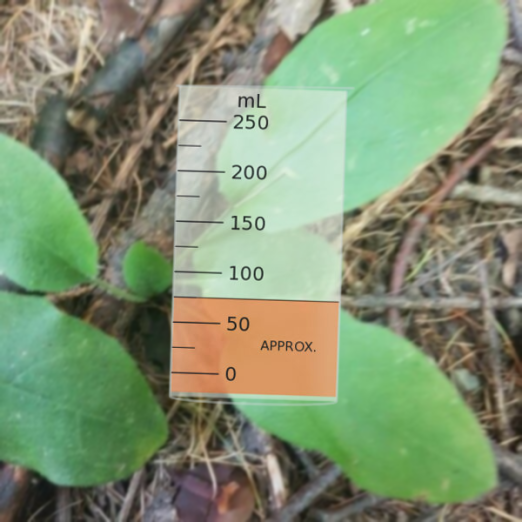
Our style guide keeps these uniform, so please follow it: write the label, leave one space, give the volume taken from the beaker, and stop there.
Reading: 75 mL
